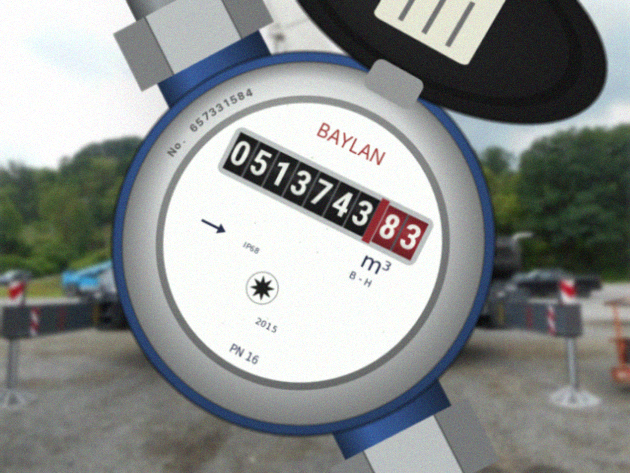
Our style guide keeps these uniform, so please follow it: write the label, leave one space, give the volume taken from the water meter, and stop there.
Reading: 513743.83 m³
